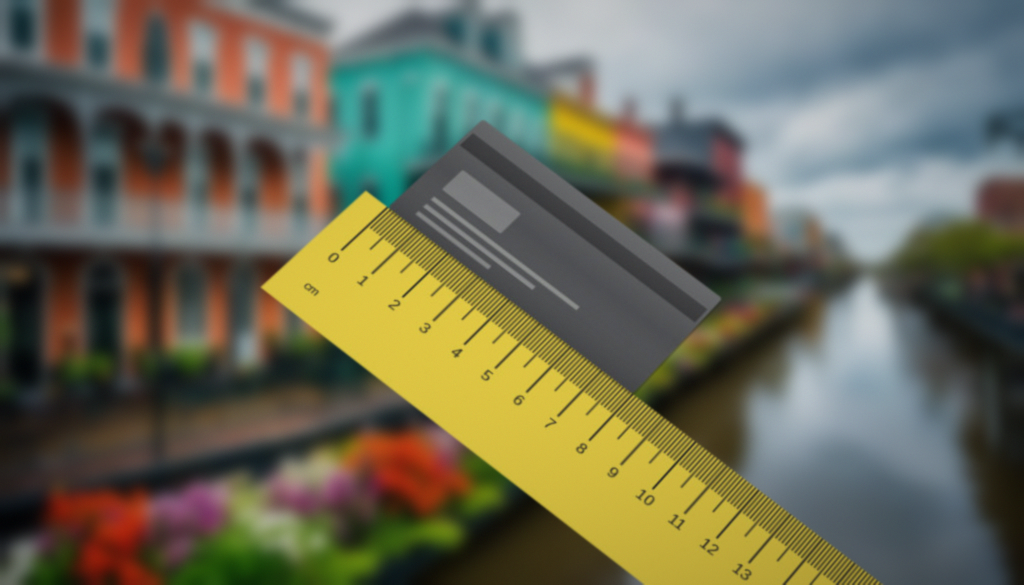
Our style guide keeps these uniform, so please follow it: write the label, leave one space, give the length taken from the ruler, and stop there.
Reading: 8 cm
